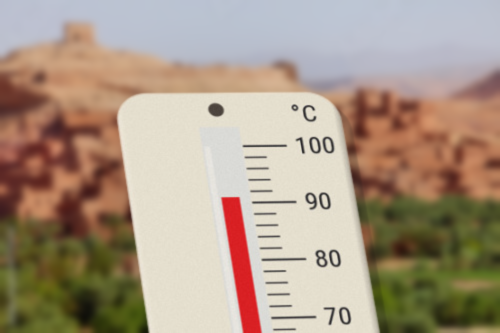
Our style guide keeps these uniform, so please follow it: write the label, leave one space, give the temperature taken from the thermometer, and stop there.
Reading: 91 °C
